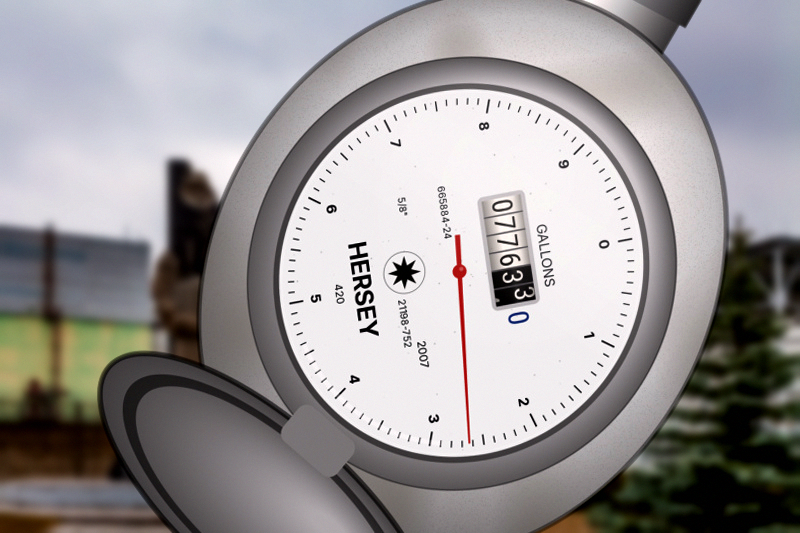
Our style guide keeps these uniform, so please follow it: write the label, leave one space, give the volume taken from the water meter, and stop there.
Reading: 776332.6 gal
